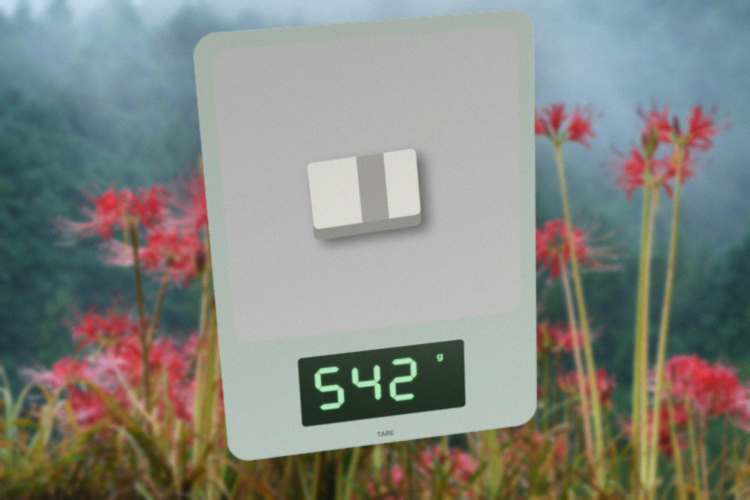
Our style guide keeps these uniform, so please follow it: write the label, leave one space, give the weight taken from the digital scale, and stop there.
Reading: 542 g
